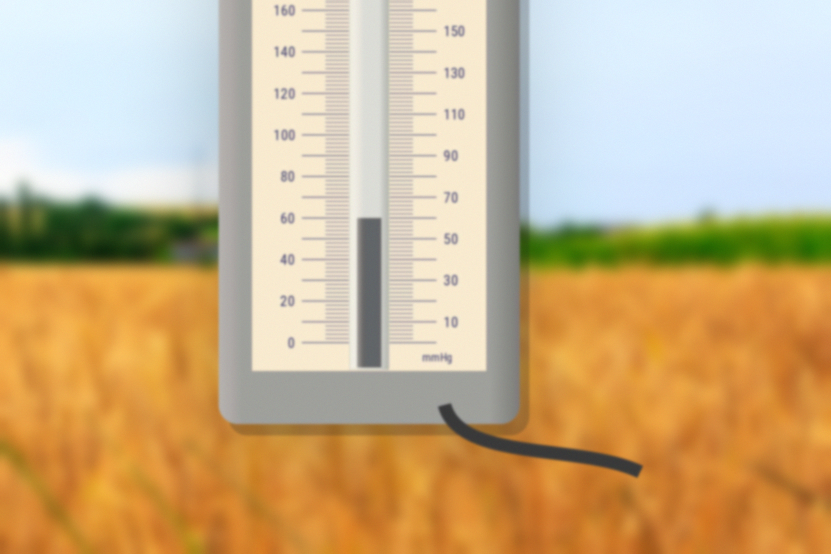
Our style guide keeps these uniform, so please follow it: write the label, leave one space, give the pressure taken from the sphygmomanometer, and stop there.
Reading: 60 mmHg
